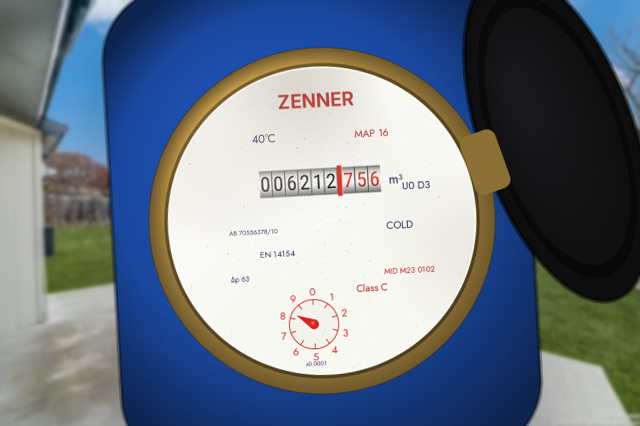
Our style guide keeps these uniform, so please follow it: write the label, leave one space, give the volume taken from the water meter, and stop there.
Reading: 6212.7568 m³
